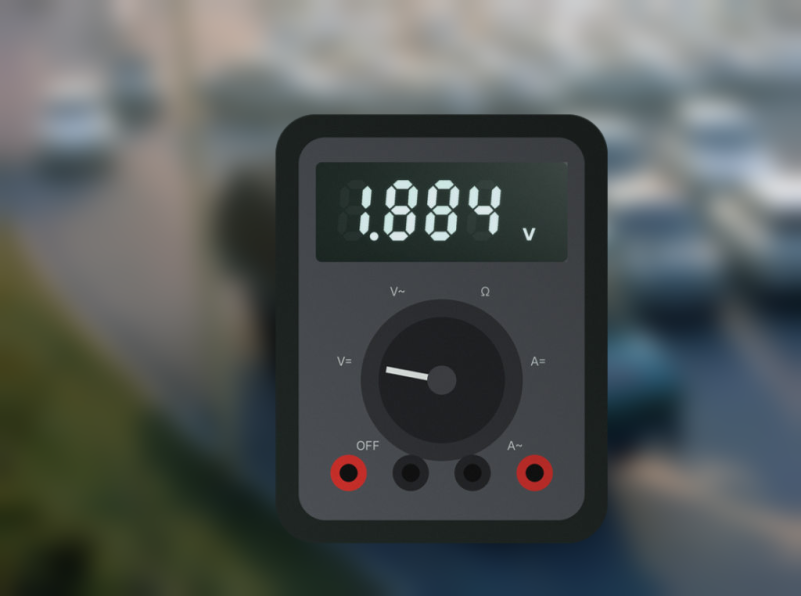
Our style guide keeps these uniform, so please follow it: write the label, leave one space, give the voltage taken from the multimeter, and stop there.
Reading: 1.884 V
